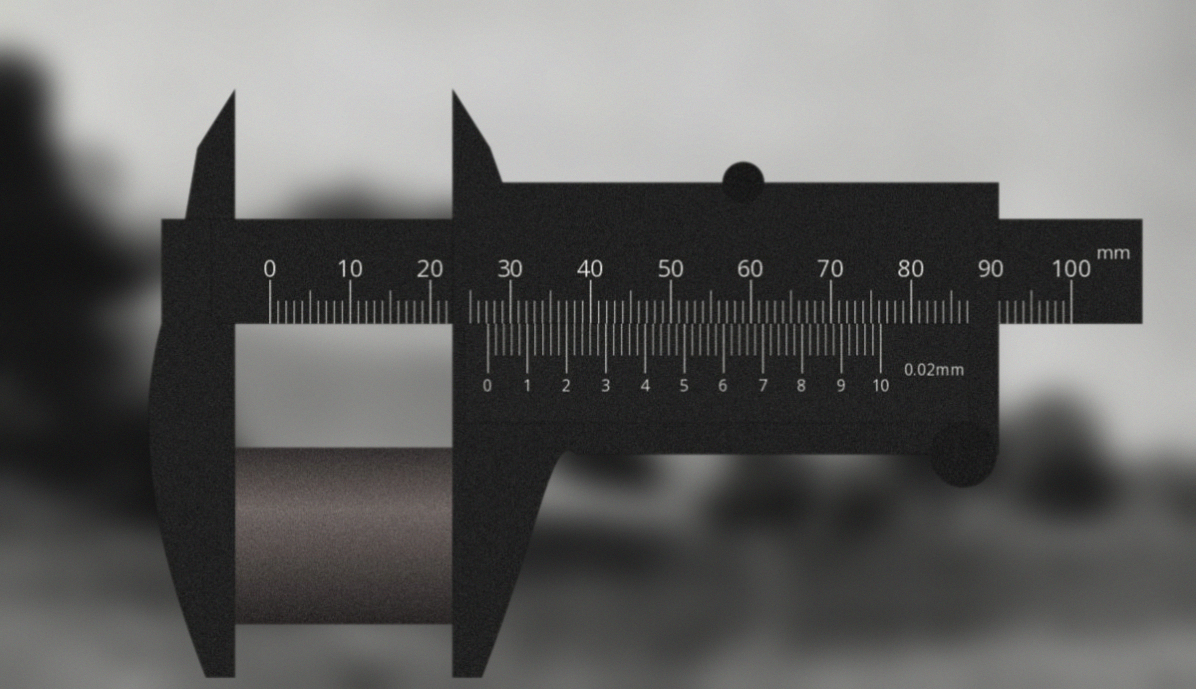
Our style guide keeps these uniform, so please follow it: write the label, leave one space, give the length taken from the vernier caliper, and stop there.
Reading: 27.2 mm
